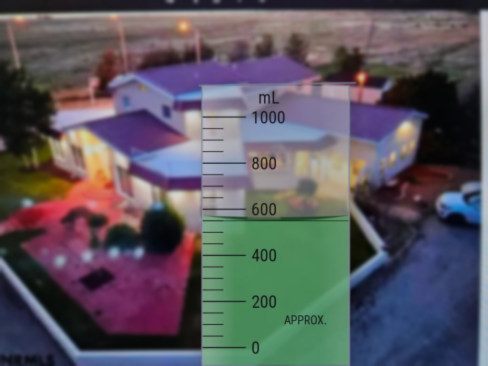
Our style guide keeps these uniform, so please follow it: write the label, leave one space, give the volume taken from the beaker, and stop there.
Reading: 550 mL
